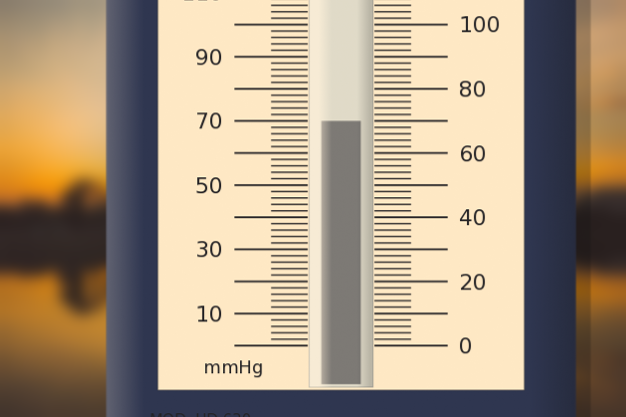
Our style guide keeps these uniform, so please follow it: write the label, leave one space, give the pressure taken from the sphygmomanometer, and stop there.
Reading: 70 mmHg
